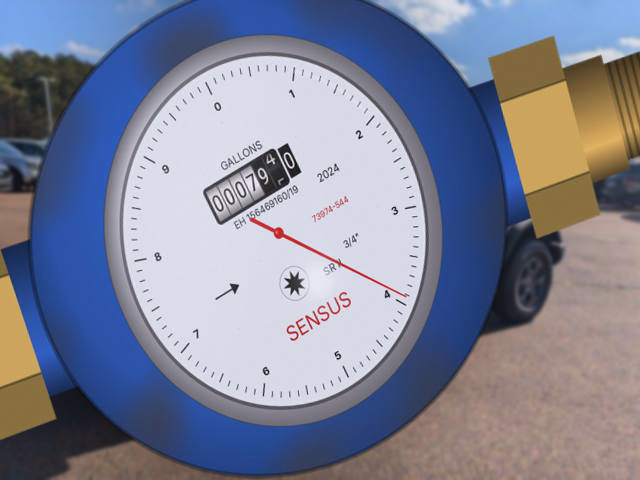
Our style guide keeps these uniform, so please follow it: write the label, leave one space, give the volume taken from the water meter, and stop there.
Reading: 7943.9 gal
